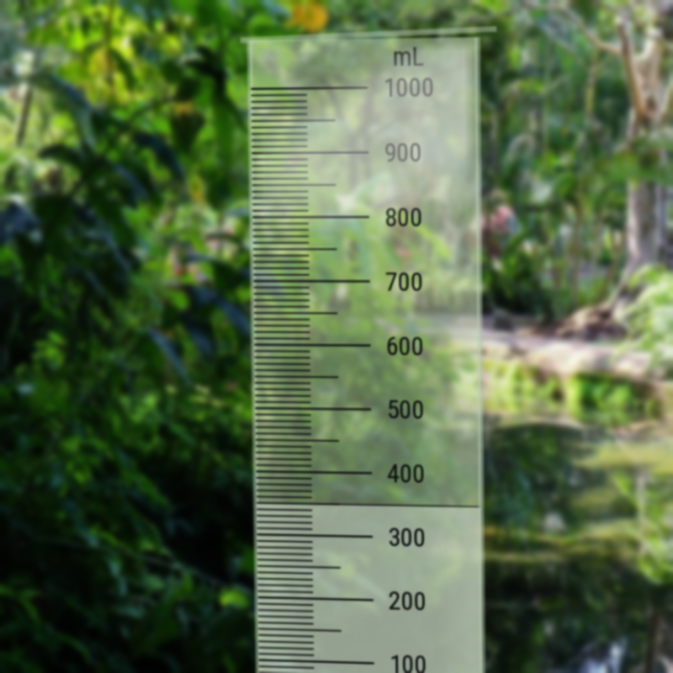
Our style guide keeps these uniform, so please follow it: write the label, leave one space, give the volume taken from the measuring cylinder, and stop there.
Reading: 350 mL
